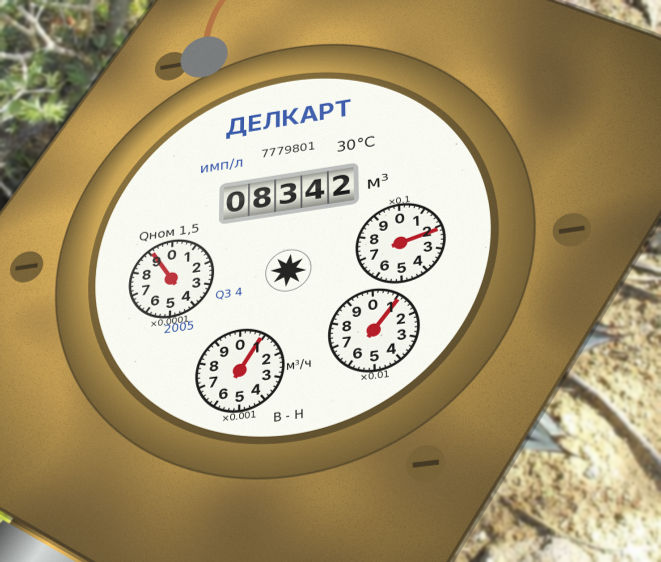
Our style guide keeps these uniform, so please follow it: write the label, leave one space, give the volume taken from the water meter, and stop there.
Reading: 8342.2109 m³
